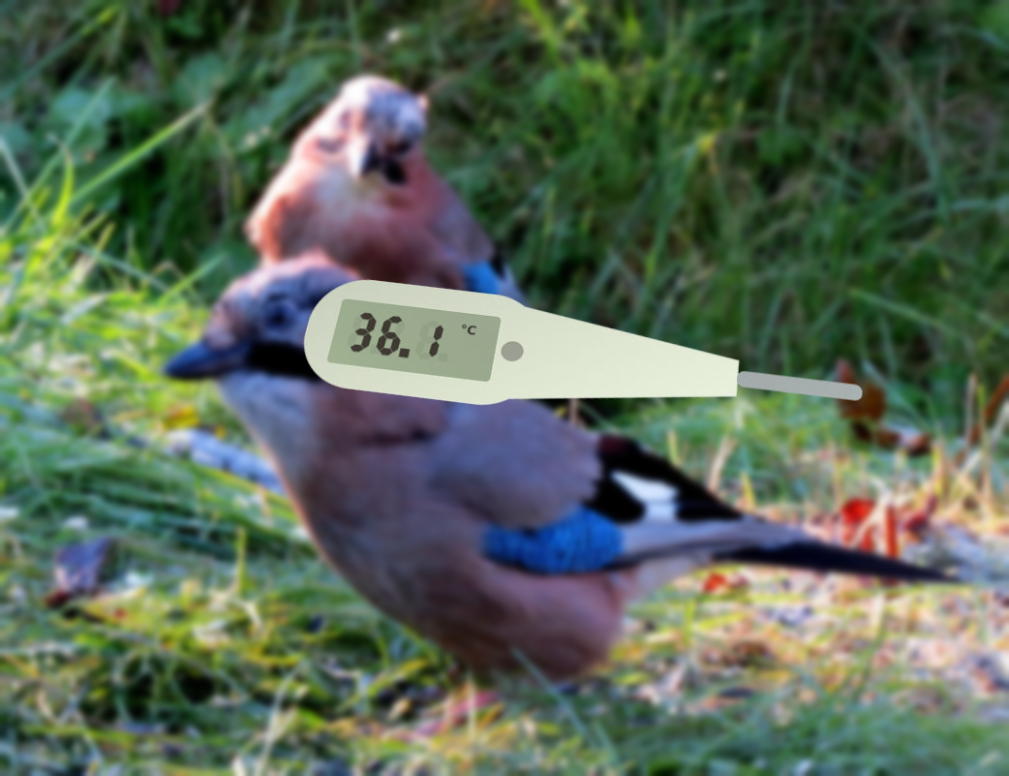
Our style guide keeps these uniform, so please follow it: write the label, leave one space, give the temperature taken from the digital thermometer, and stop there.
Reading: 36.1 °C
